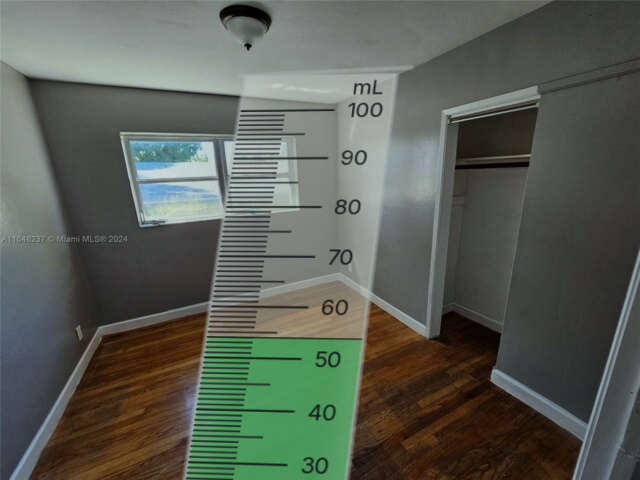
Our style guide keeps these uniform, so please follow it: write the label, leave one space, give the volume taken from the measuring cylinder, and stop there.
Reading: 54 mL
